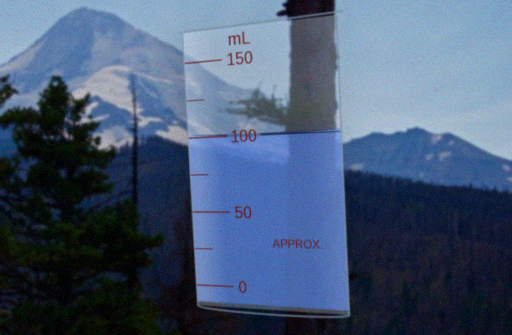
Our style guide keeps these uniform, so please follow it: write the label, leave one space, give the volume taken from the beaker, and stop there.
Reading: 100 mL
